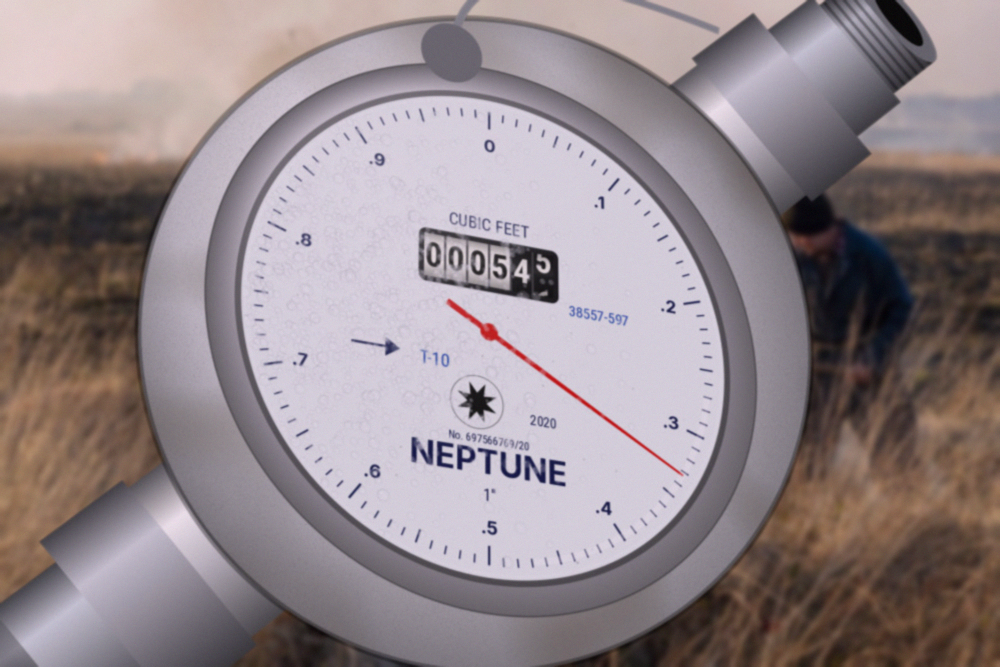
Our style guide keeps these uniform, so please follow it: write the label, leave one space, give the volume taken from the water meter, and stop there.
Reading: 545.33 ft³
